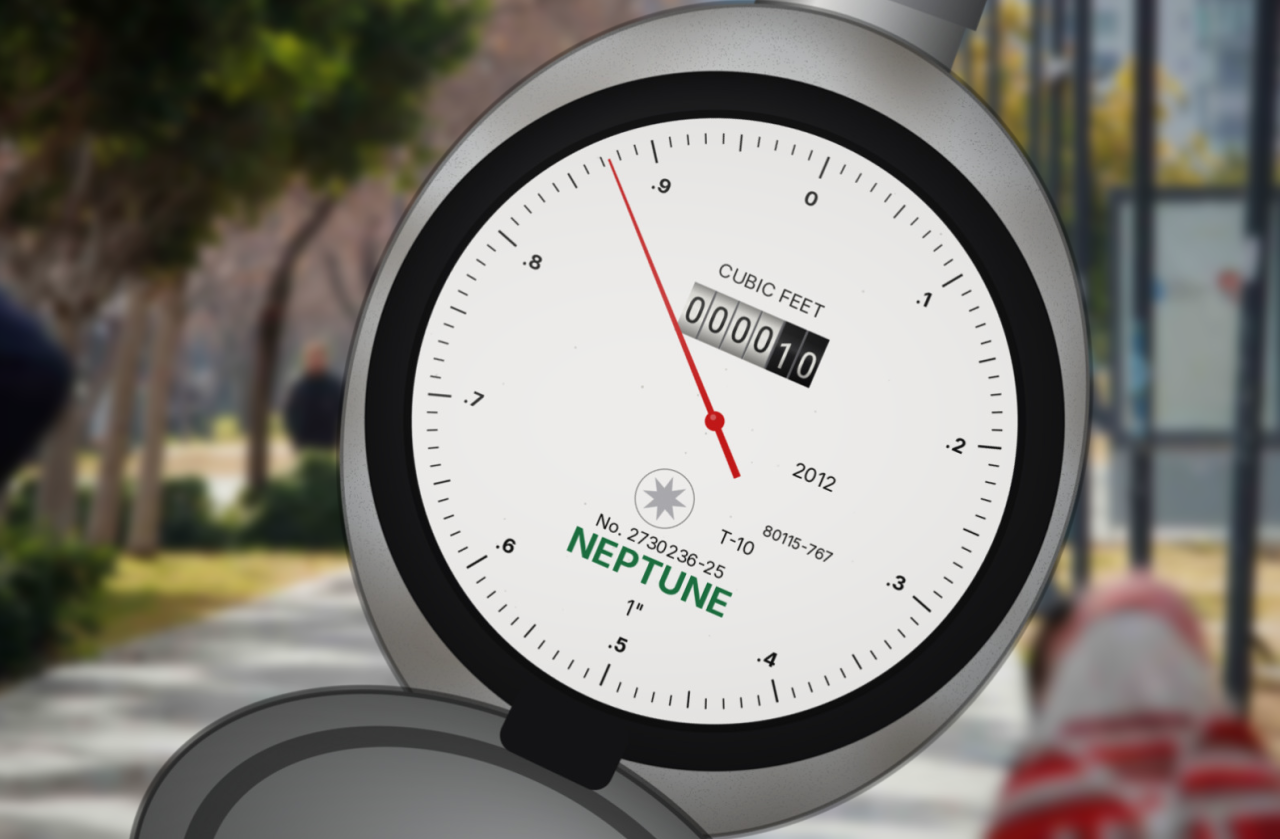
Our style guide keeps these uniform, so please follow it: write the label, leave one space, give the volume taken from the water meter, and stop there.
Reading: 9.87 ft³
